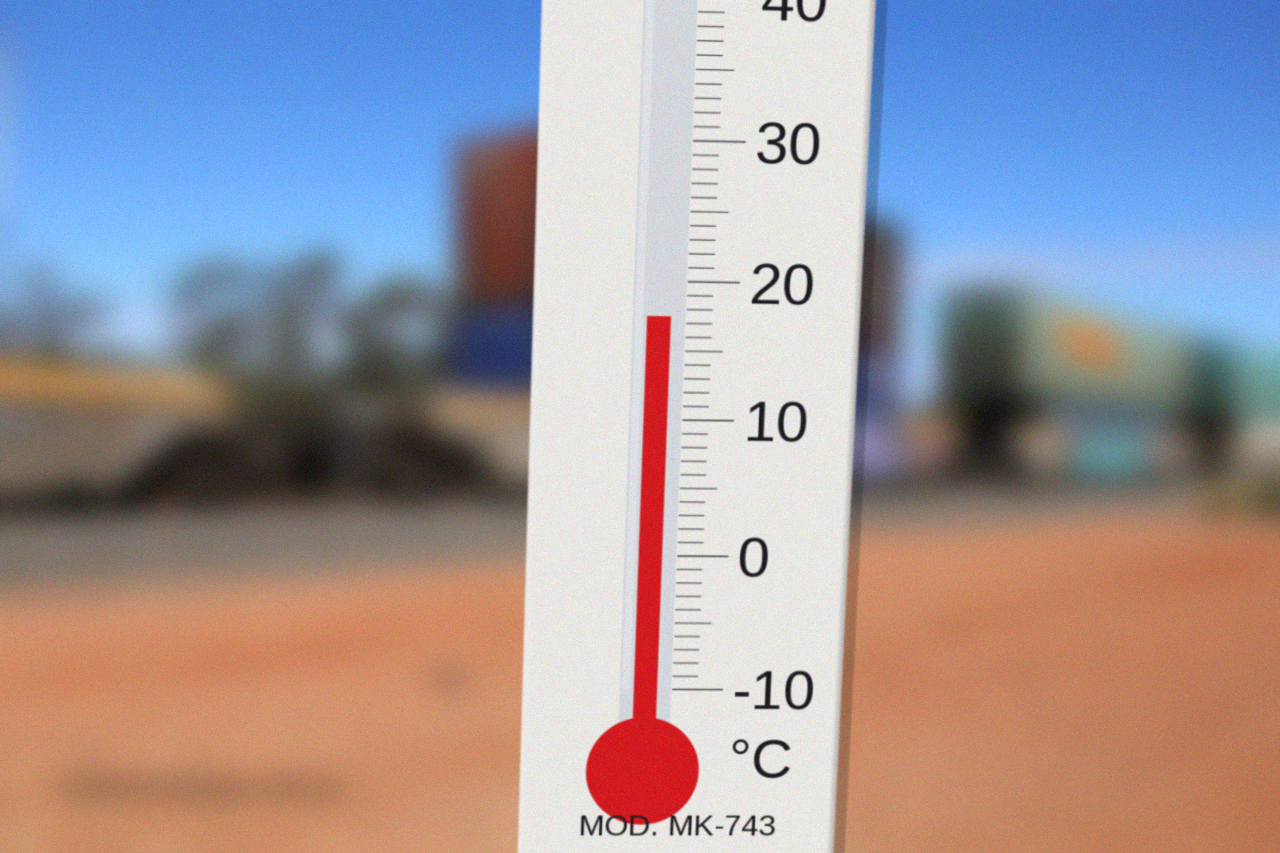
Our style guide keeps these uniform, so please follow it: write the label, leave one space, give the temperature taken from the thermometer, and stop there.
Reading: 17.5 °C
